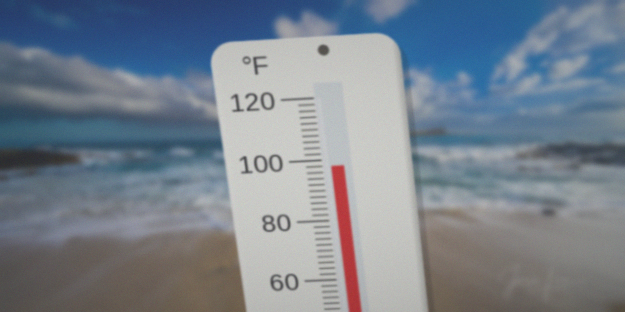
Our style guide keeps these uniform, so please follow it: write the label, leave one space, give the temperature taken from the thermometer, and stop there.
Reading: 98 °F
